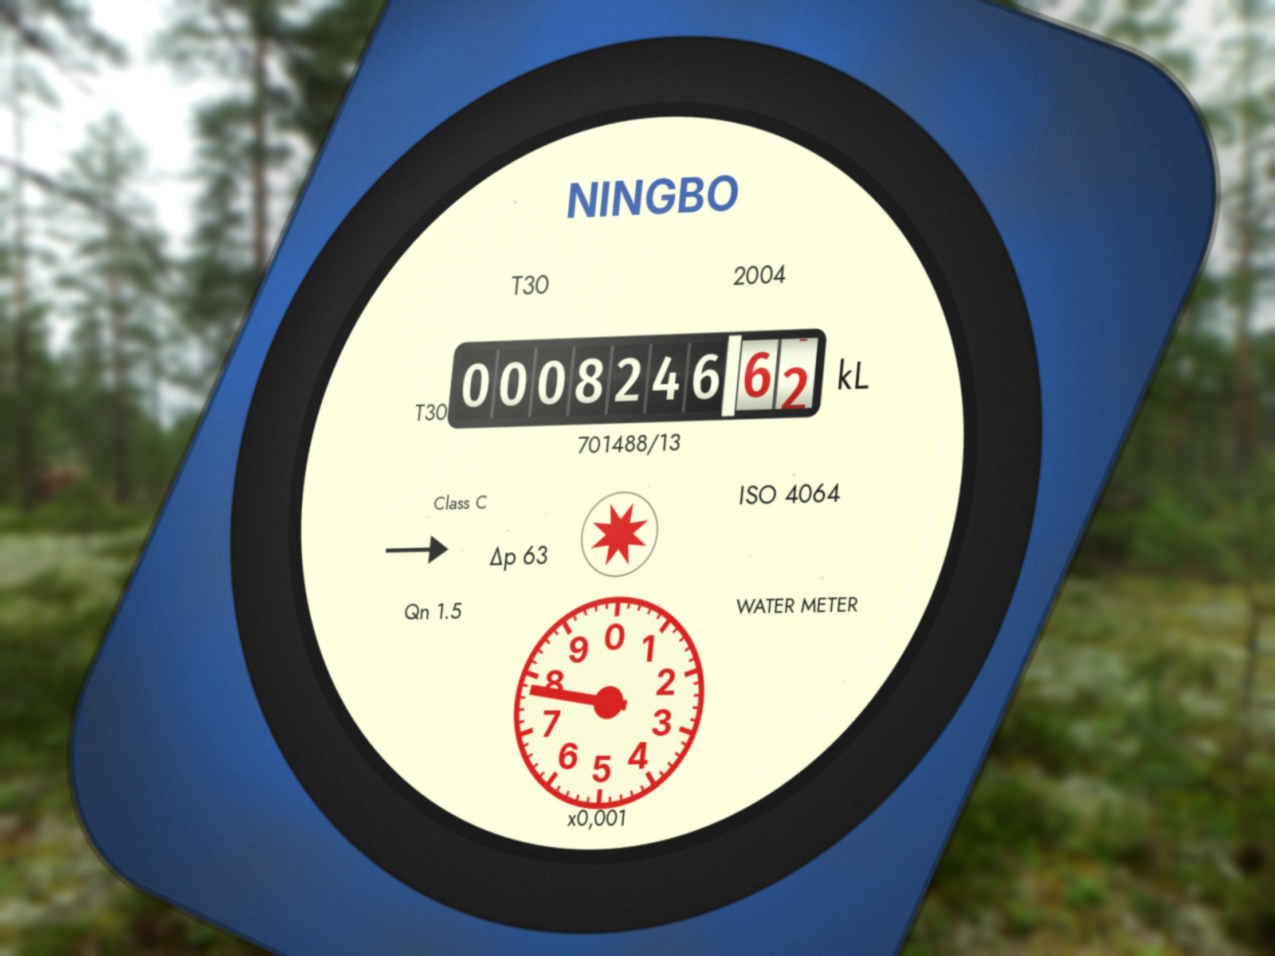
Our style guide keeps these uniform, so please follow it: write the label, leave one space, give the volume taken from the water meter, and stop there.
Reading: 8246.617 kL
